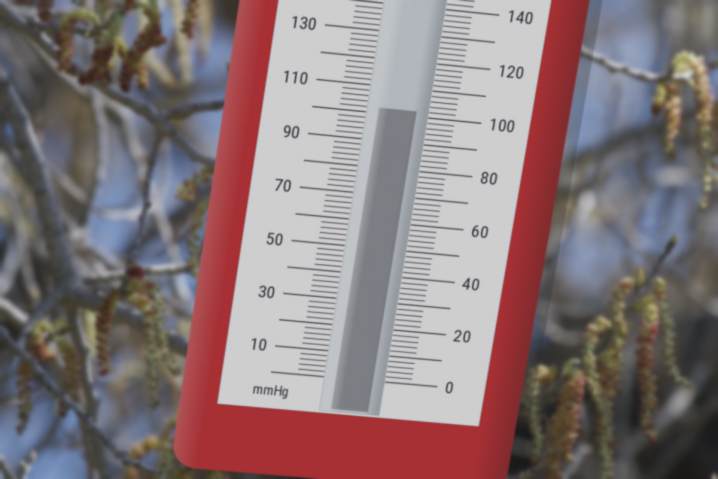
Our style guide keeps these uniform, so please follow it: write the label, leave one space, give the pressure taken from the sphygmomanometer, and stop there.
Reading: 102 mmHg
